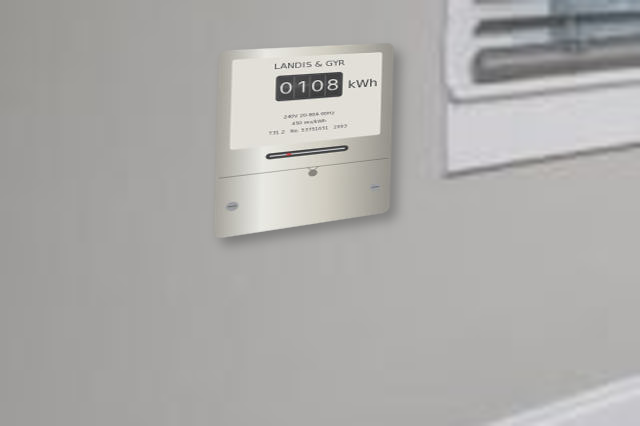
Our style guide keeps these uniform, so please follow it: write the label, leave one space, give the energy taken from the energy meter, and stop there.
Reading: 108 kWh
